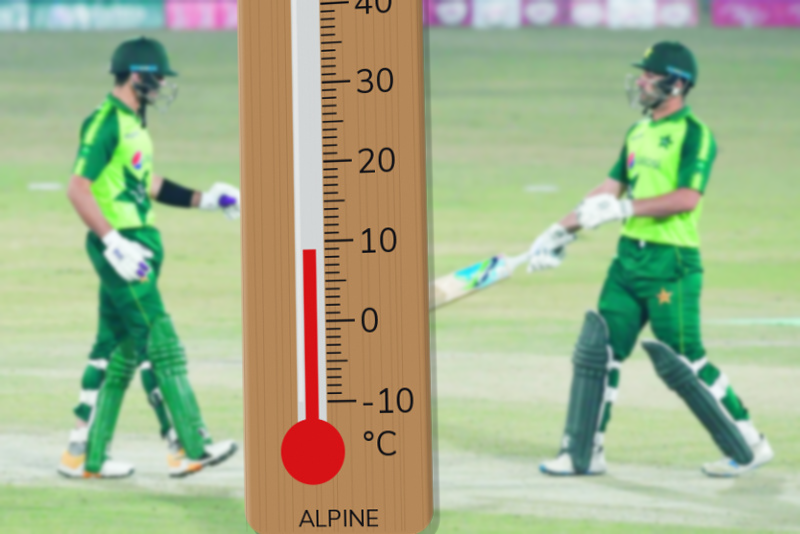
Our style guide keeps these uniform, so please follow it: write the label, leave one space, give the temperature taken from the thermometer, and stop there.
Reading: 9 °C
